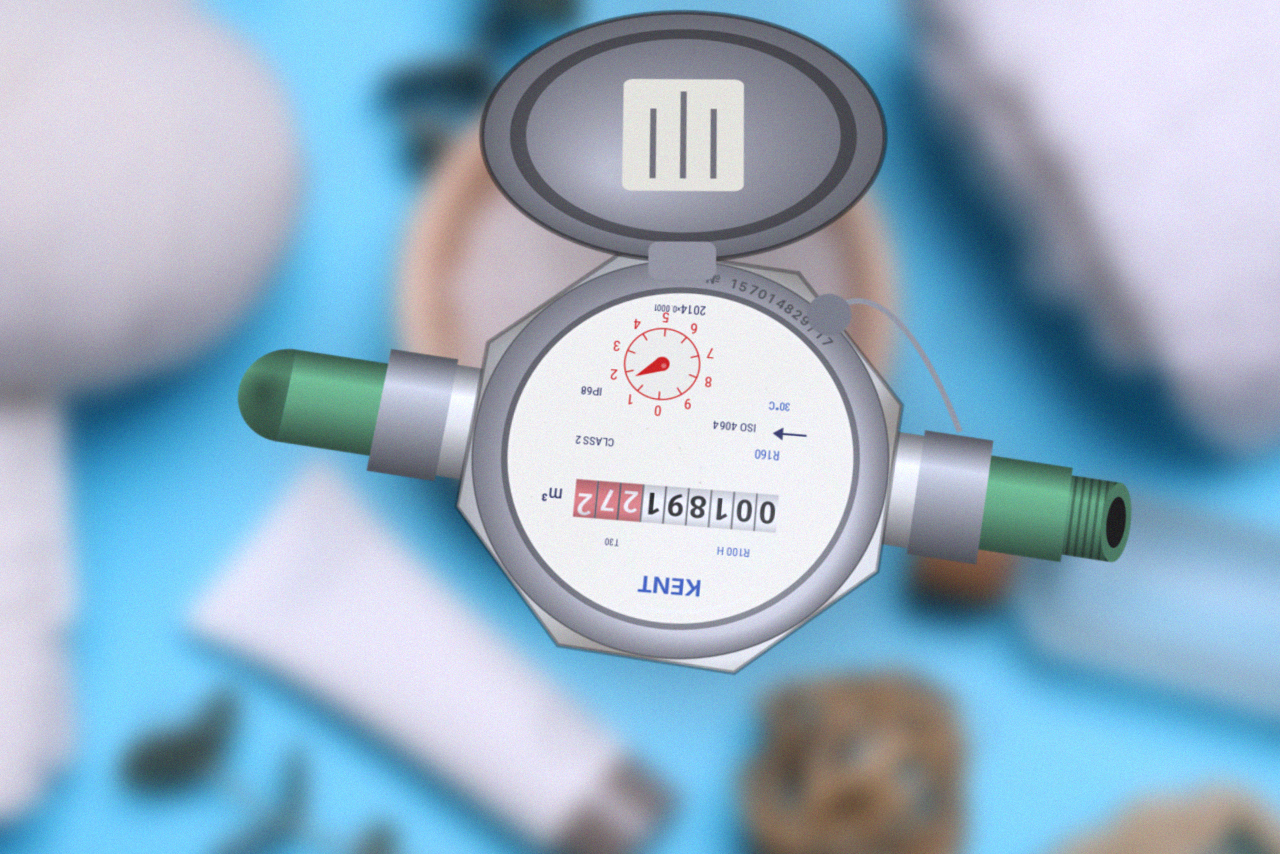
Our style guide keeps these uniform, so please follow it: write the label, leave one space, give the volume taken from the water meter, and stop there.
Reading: 1891.2721 m³
